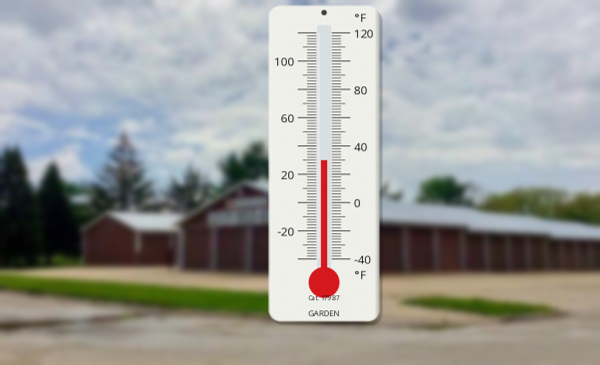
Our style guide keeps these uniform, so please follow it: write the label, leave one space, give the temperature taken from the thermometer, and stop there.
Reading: 30 °F
